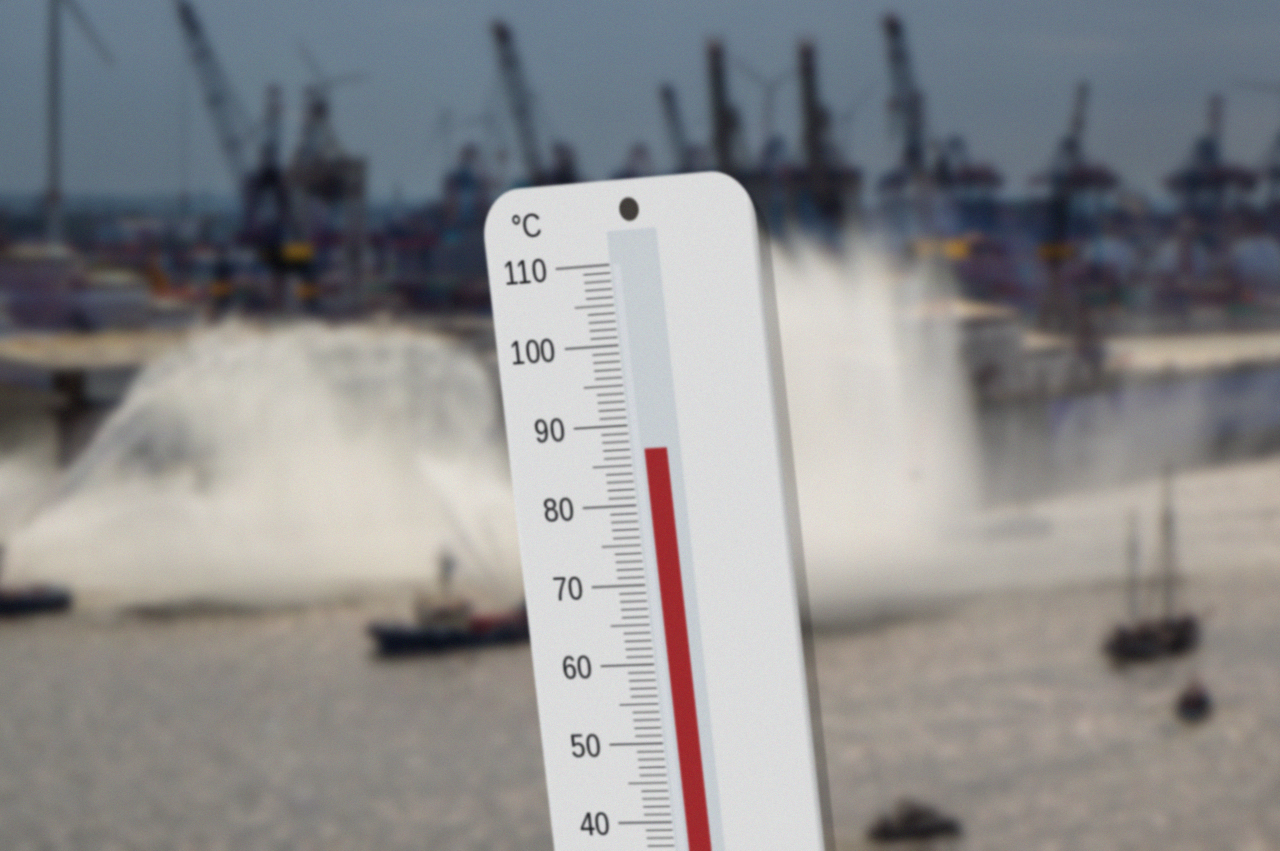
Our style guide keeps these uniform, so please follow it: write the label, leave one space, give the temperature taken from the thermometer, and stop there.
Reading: 87 °C
